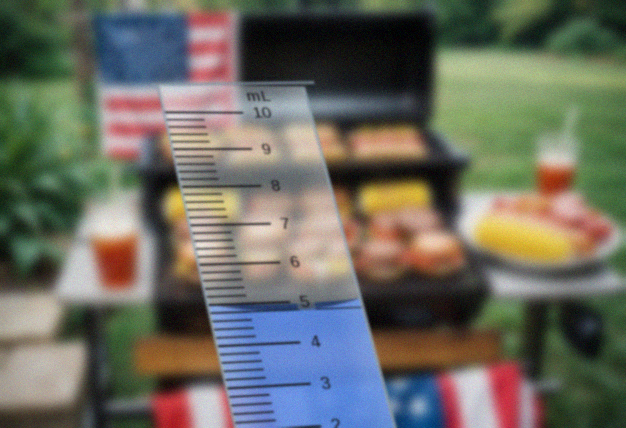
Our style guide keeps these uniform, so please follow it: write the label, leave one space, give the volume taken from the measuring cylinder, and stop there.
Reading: 4.8 mL
